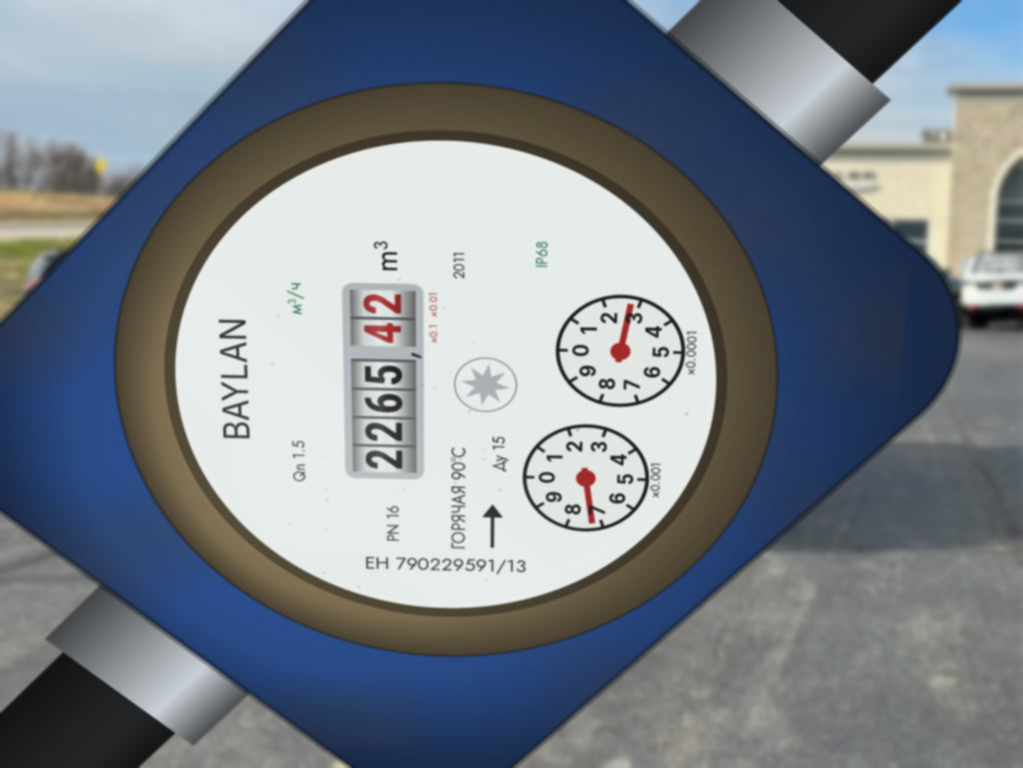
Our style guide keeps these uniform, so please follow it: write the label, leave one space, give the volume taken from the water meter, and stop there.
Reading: 2265.4272 m³
